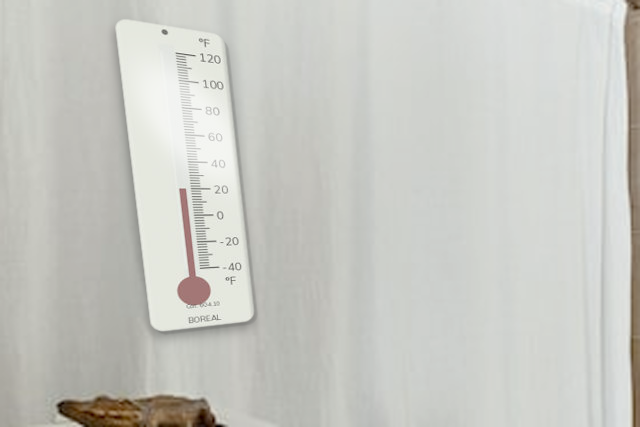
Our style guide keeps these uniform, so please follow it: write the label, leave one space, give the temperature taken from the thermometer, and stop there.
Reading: 20 °F
